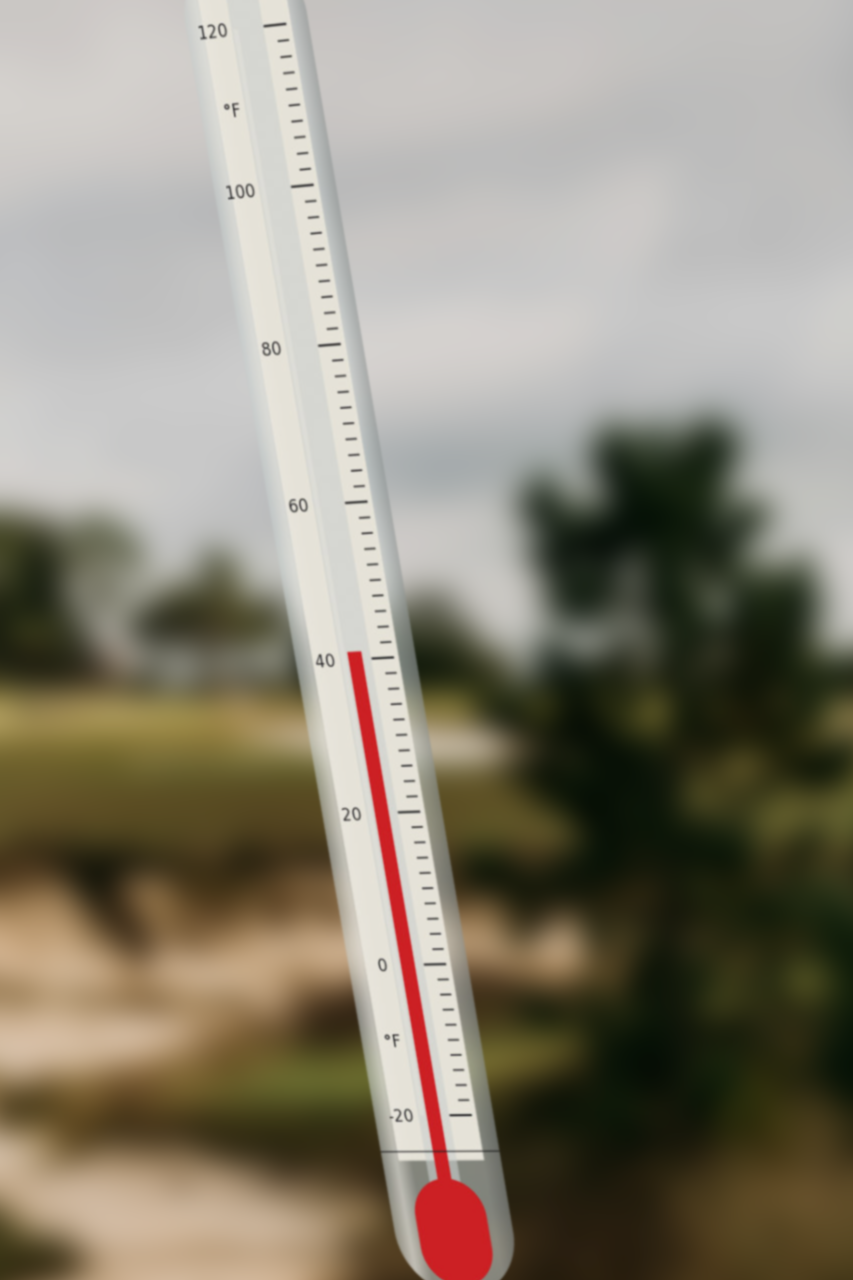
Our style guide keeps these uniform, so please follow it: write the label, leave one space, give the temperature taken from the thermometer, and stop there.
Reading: 41 °F
